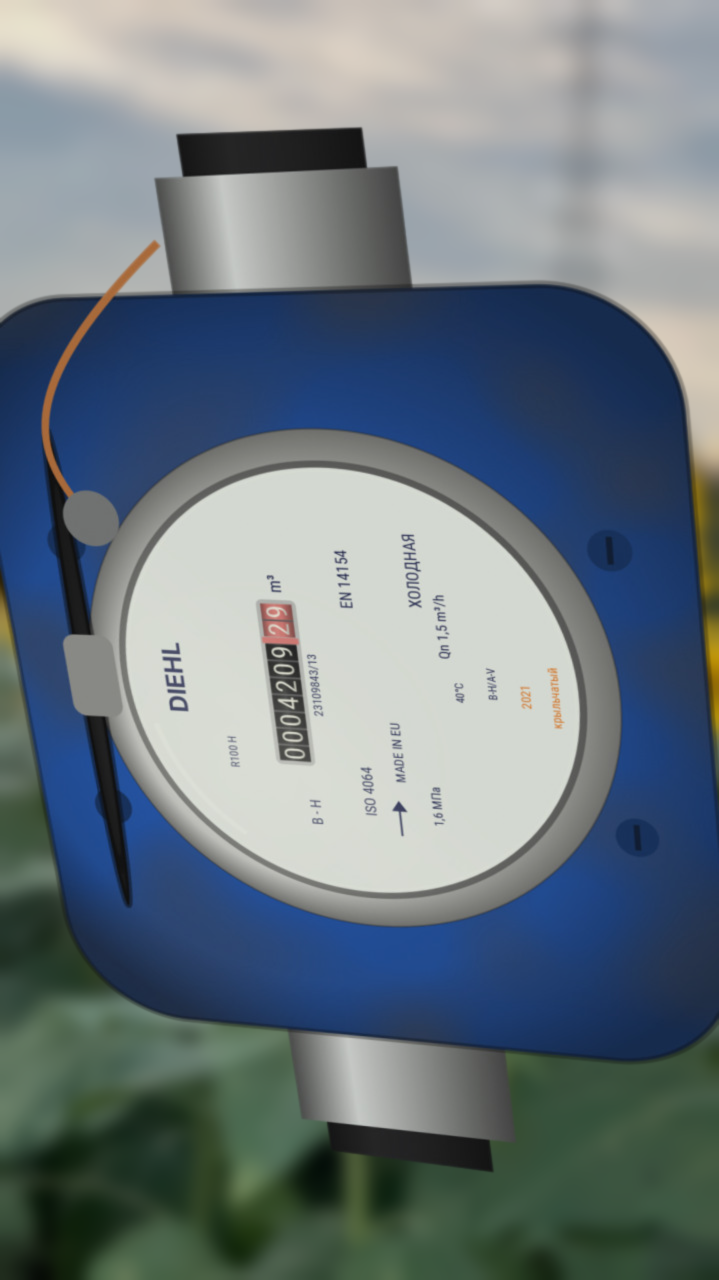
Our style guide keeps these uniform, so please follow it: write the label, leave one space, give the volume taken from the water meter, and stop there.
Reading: 4209.29 m³
